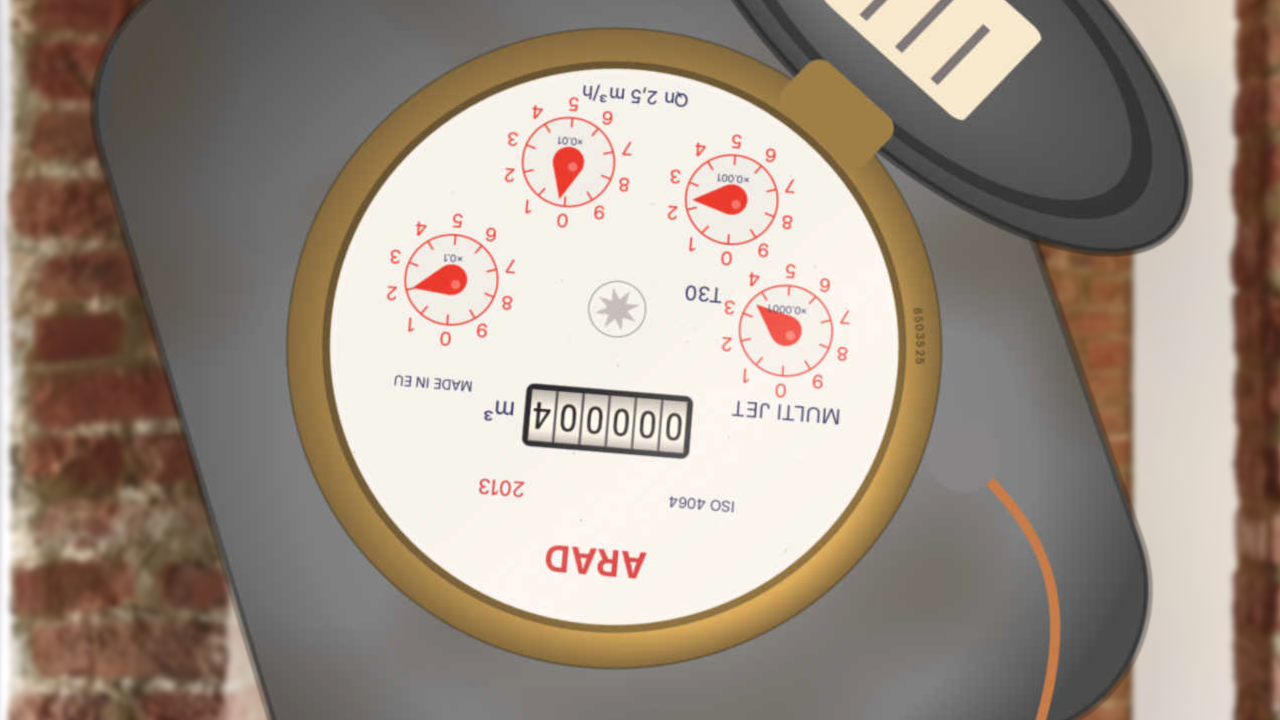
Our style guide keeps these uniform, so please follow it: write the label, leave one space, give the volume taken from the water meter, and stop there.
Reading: 4.2023 m³
